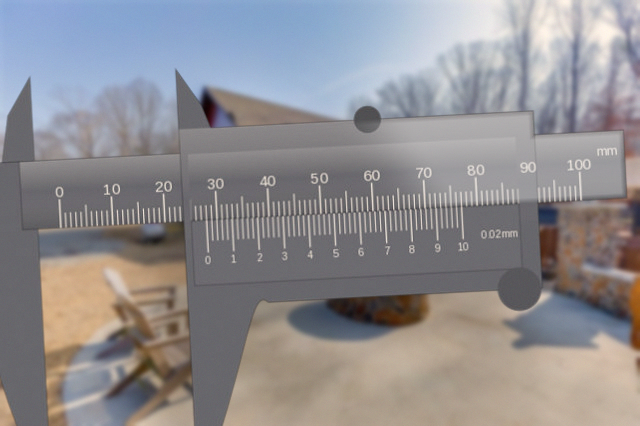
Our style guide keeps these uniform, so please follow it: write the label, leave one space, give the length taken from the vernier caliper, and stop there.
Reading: 28.0 mm
